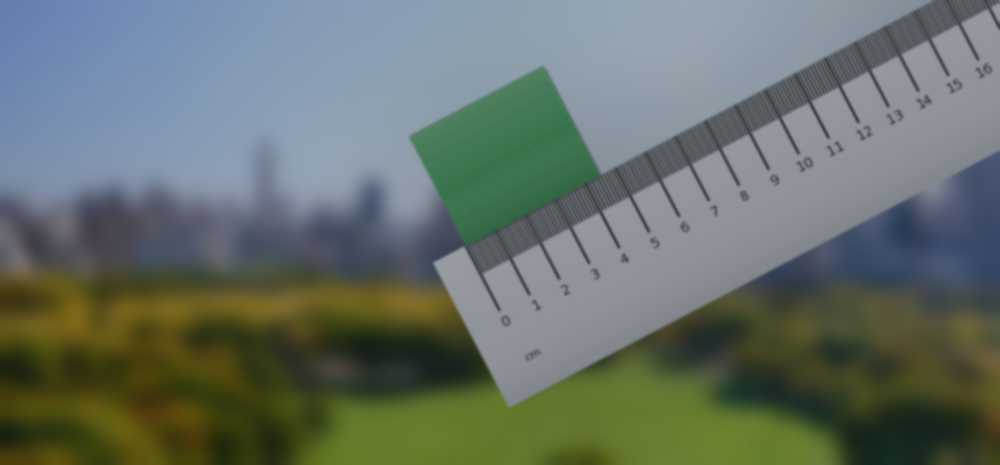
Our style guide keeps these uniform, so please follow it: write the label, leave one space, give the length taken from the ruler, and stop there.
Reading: 4.5 cm
